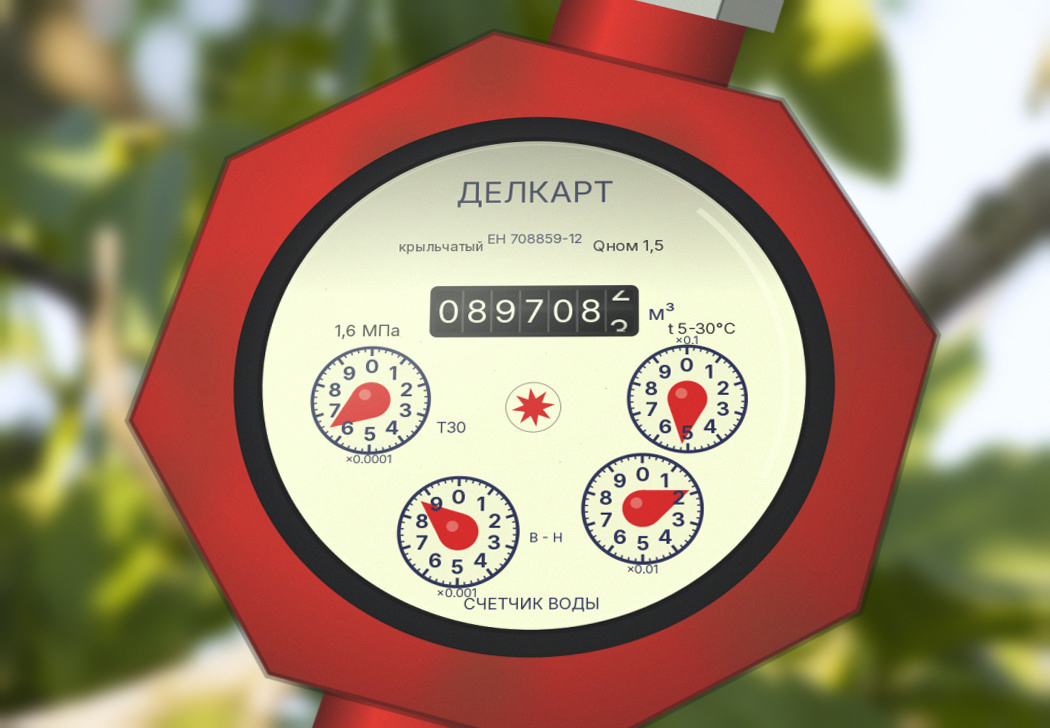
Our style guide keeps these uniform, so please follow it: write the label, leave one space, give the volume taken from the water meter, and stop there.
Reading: 897082.5186 m³
